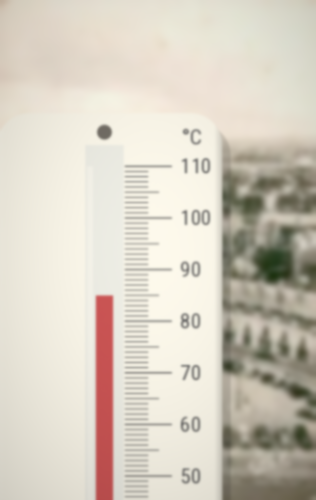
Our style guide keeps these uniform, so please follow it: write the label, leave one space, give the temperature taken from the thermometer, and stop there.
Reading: 85 °C
